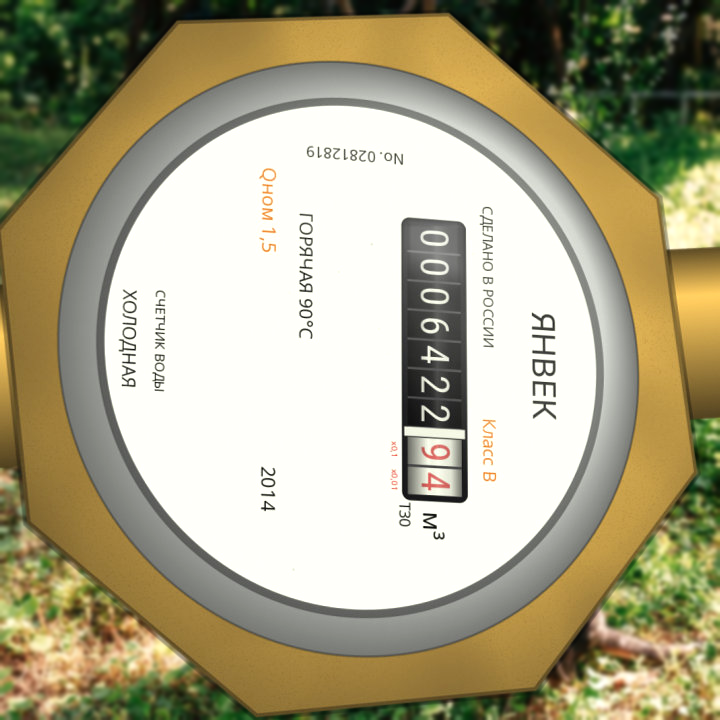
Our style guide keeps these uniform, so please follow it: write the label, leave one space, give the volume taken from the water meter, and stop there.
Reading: 6422.94 m³
